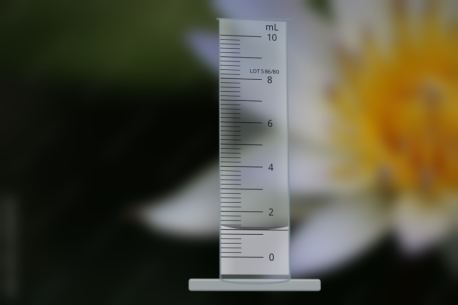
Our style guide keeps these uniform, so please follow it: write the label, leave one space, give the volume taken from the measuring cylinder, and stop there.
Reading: 1.2 mL
